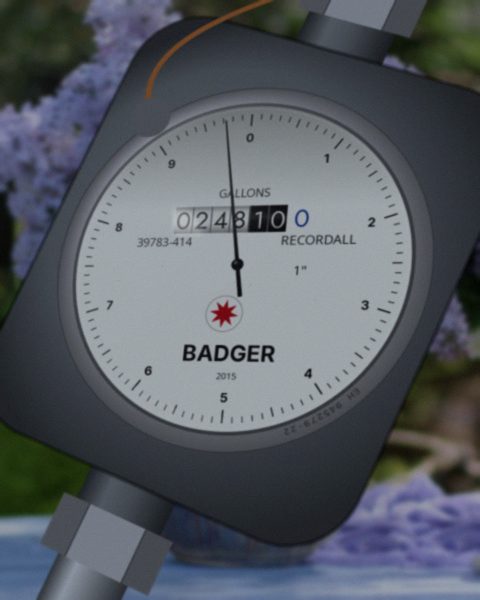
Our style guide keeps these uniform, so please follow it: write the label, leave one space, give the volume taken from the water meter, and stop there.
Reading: 248099.7 gal
